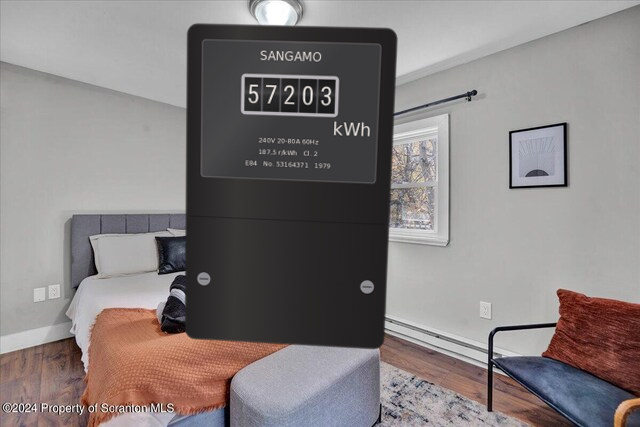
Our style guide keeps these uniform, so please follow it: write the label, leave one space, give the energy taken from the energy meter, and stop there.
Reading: 57203 kWh
